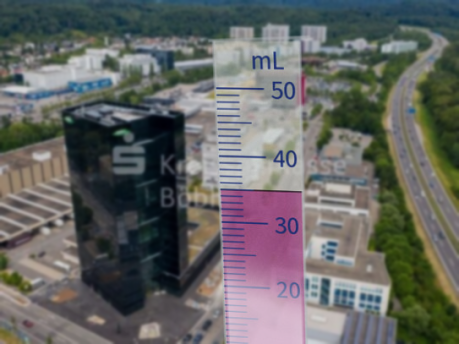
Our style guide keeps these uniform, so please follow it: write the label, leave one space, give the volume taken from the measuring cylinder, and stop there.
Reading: 35 mL
